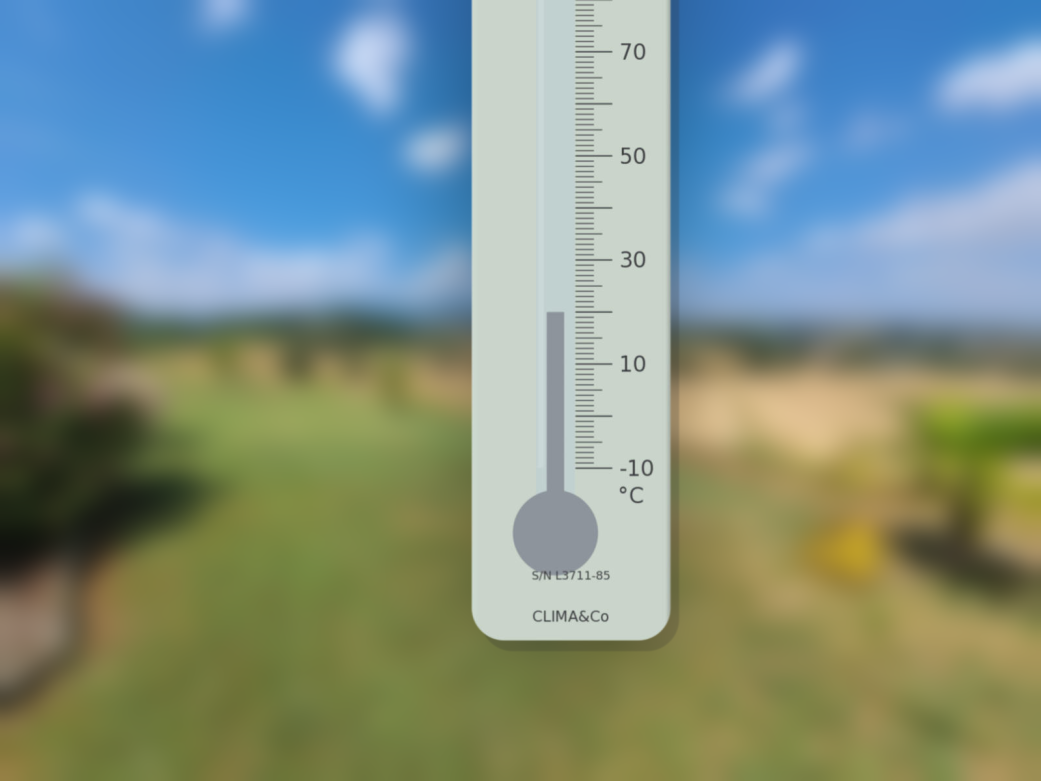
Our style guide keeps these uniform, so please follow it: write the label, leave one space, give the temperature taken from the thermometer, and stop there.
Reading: 20 °C
